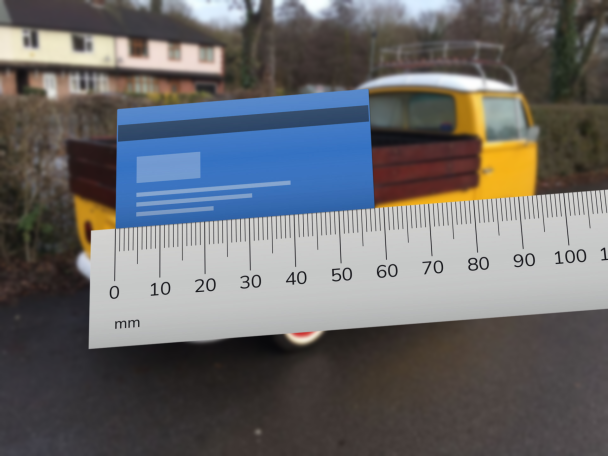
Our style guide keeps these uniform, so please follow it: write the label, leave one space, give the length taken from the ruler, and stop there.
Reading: 58 mm
